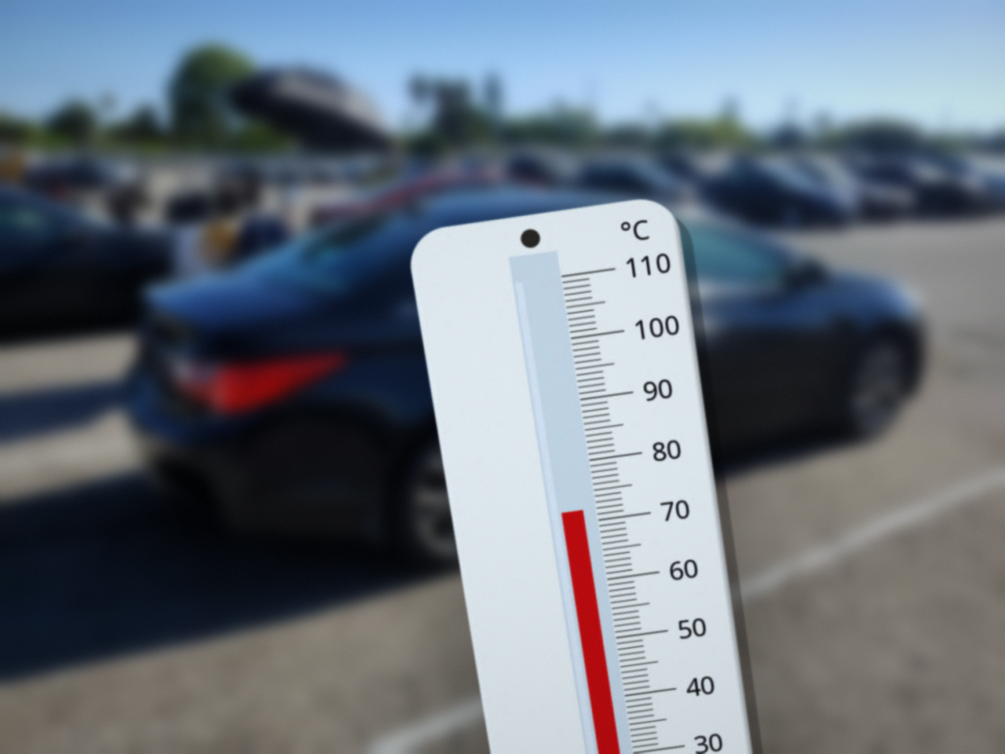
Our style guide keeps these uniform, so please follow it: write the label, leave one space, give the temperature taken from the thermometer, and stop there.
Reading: 72 °C
